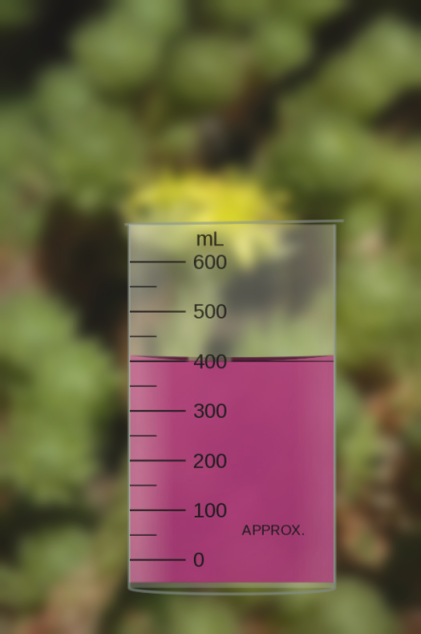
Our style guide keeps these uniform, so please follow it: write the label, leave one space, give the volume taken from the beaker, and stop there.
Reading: 400 mL
